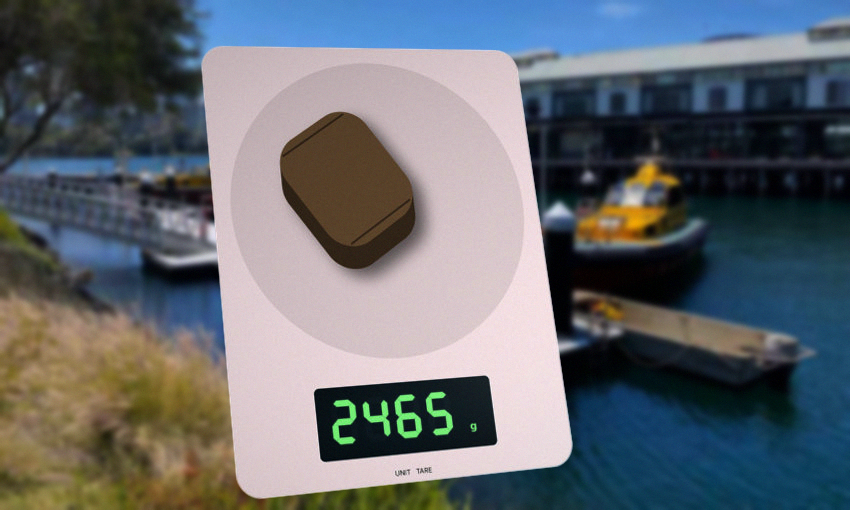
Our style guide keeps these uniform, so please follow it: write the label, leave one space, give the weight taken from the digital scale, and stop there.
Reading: 2465 g
